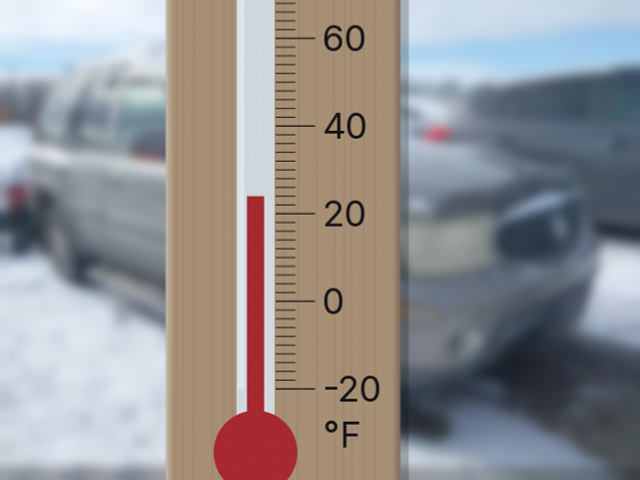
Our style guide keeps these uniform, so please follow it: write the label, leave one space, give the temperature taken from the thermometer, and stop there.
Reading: 24 °F
